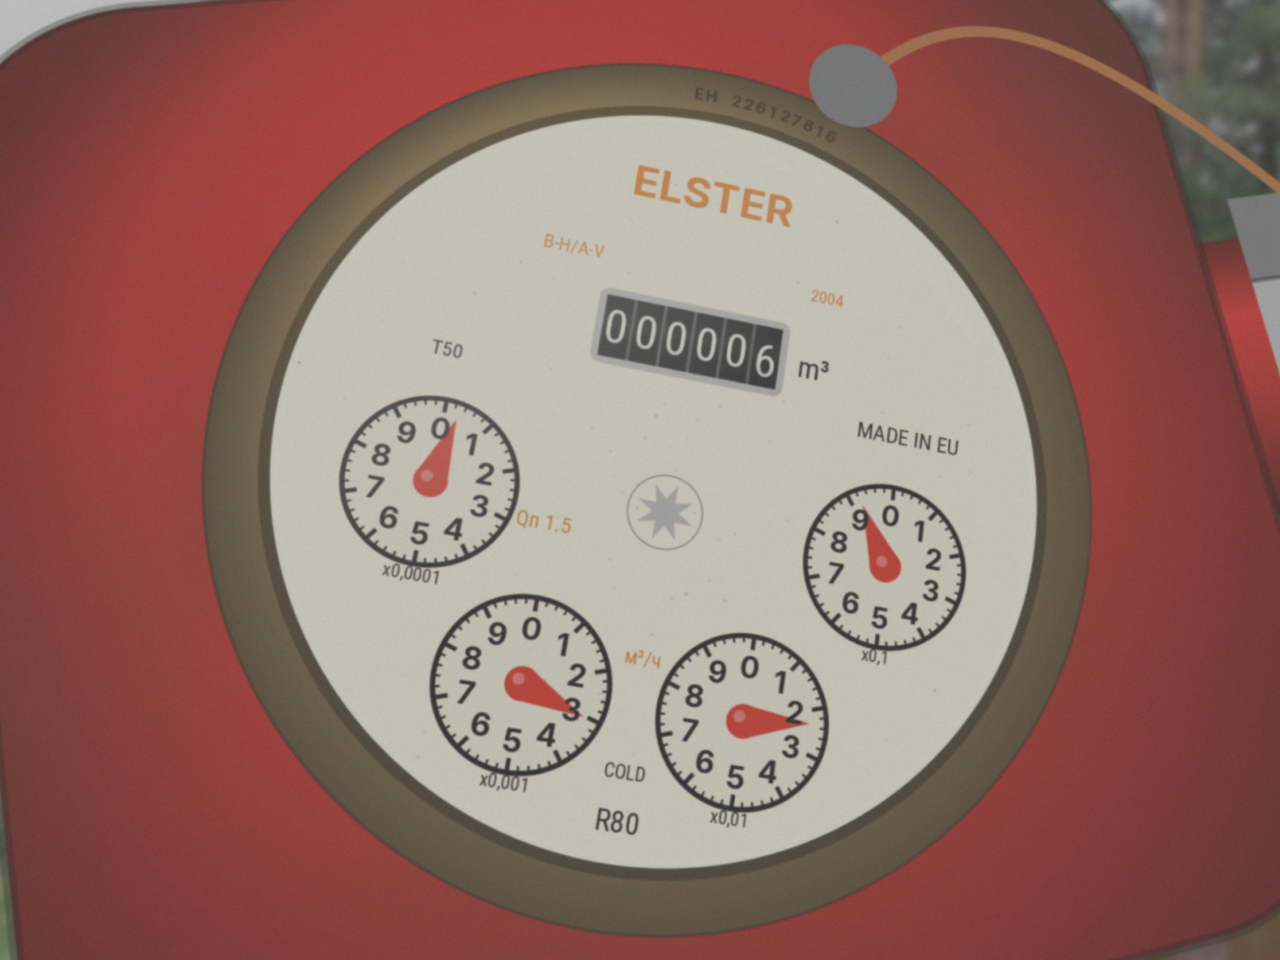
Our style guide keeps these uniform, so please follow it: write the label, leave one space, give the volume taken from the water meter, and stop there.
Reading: 5.9230 m³
